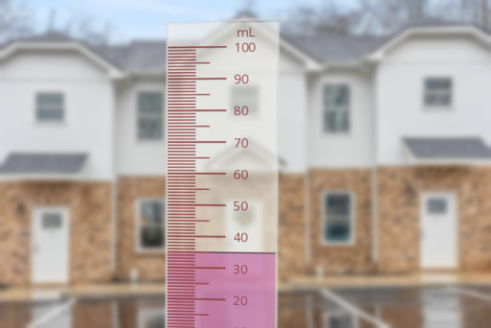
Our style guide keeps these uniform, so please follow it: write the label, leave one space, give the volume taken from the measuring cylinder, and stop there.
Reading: 35 mL
